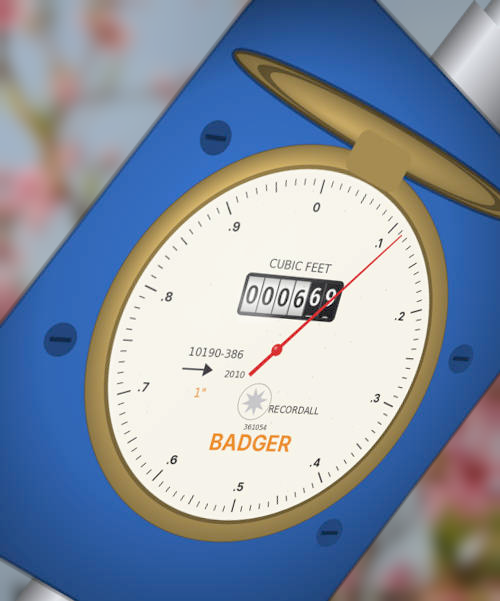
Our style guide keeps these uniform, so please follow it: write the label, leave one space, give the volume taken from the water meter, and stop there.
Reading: 669.11 ft³
